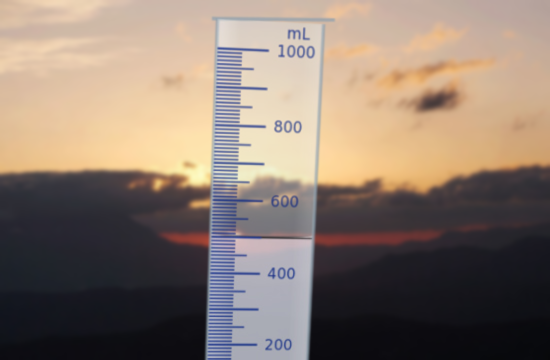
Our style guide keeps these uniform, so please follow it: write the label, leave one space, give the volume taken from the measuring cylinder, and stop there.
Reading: 500 mL
